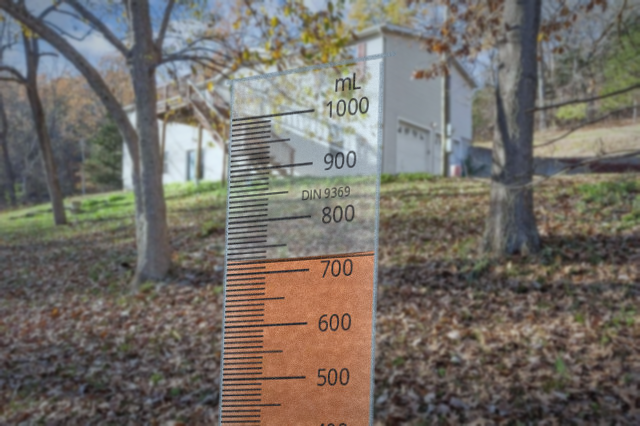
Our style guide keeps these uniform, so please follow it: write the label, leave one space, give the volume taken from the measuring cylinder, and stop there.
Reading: 720 mL
